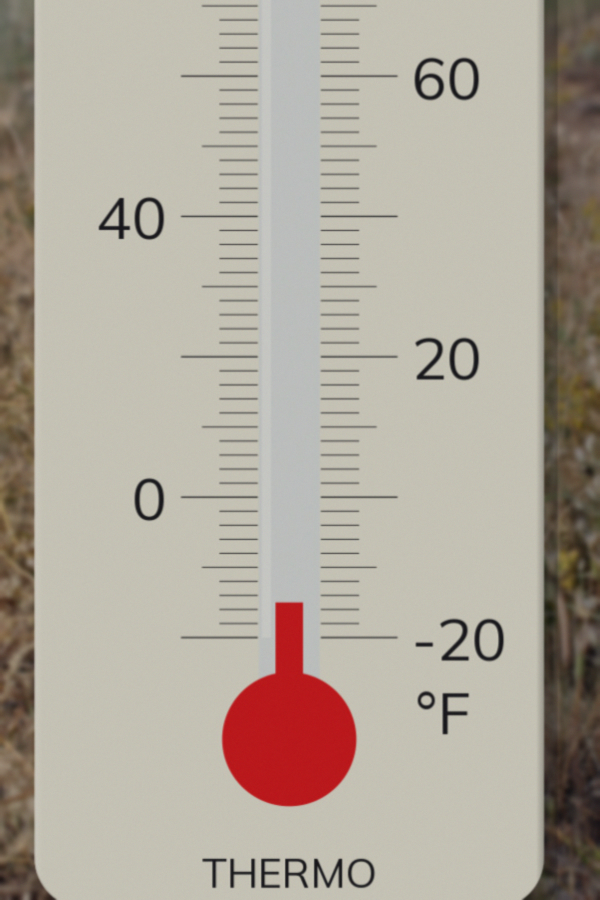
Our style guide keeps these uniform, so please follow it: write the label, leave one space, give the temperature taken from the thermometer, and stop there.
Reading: -15 °F
